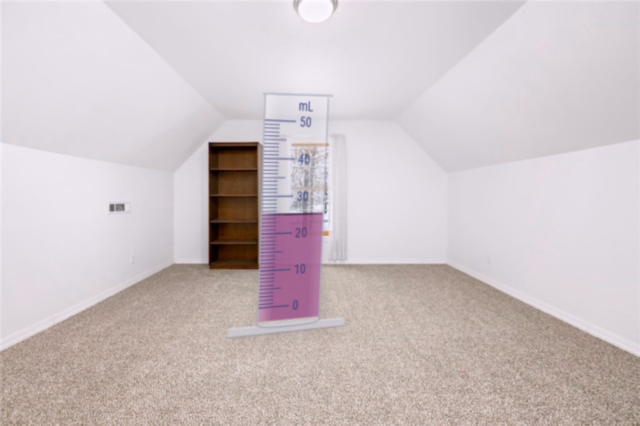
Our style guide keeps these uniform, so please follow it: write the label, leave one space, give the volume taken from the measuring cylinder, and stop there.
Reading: 25 mL
